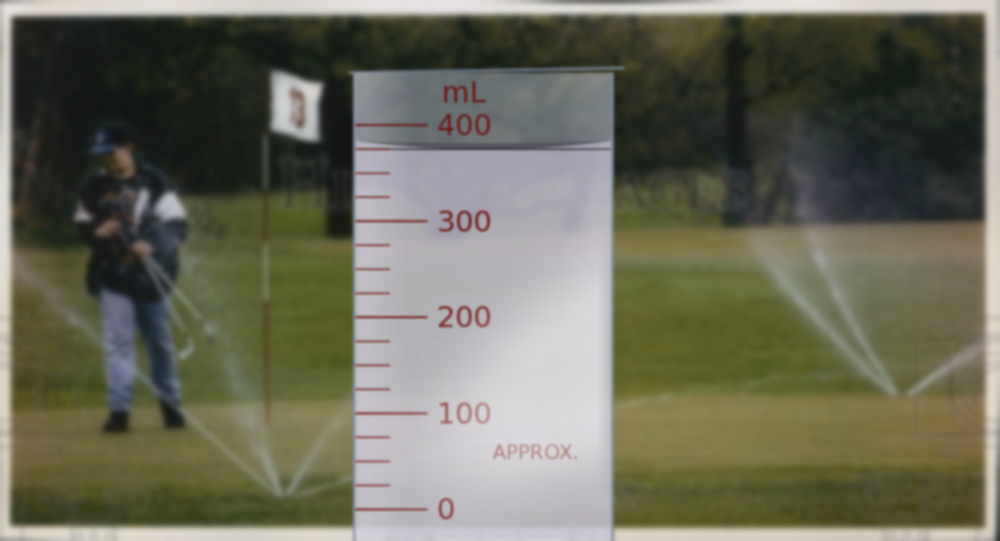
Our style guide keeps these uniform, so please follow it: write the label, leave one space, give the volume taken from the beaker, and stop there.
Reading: 375 mL
